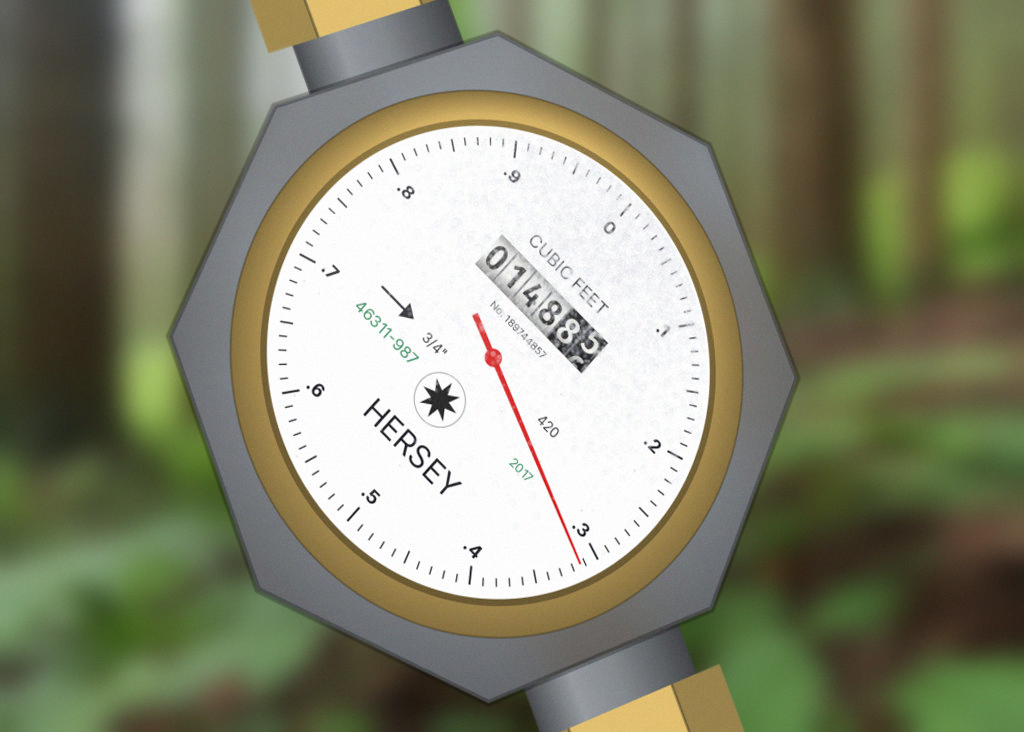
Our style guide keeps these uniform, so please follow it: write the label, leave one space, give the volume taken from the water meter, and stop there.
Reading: 14885.31 ft³
